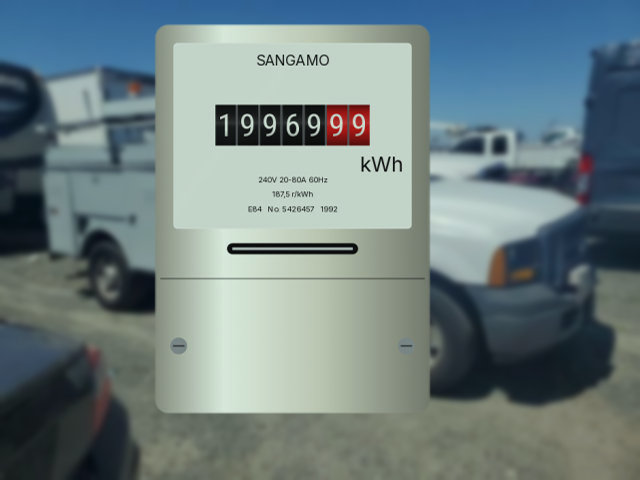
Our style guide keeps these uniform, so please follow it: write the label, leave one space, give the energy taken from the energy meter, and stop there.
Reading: 19969.99 kWh
